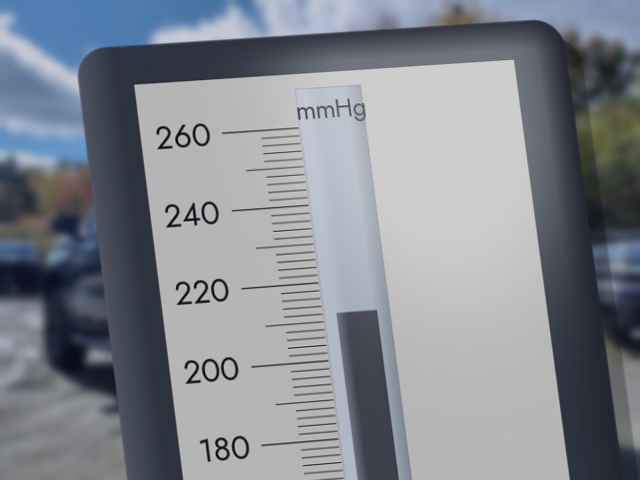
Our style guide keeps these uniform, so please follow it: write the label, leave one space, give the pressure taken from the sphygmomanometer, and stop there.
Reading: 212 mmHg
